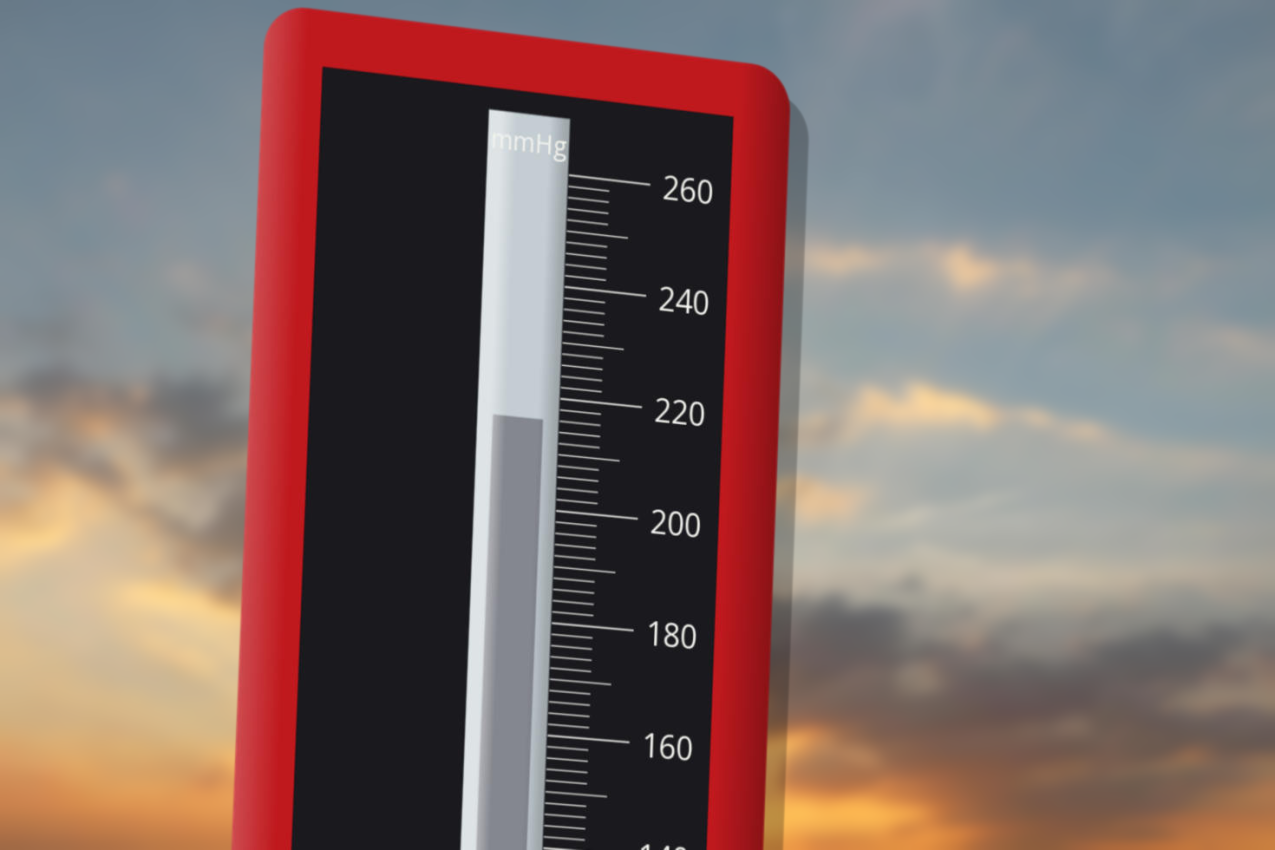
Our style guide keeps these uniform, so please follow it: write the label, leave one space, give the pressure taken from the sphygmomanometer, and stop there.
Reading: 216 mmHg
